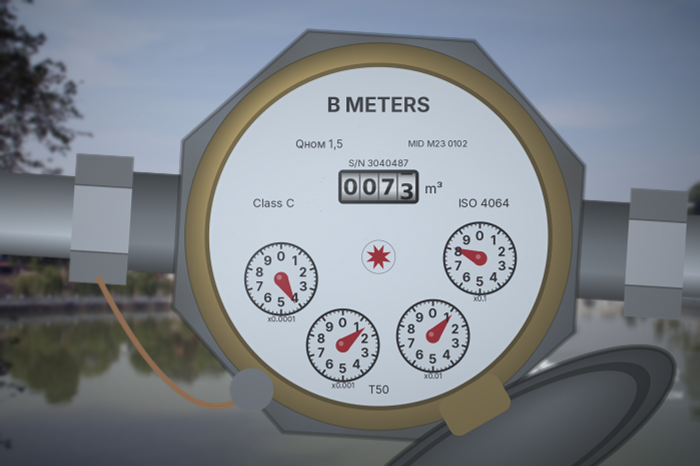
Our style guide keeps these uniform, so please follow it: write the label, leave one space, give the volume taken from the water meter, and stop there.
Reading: 72.8114 m³
